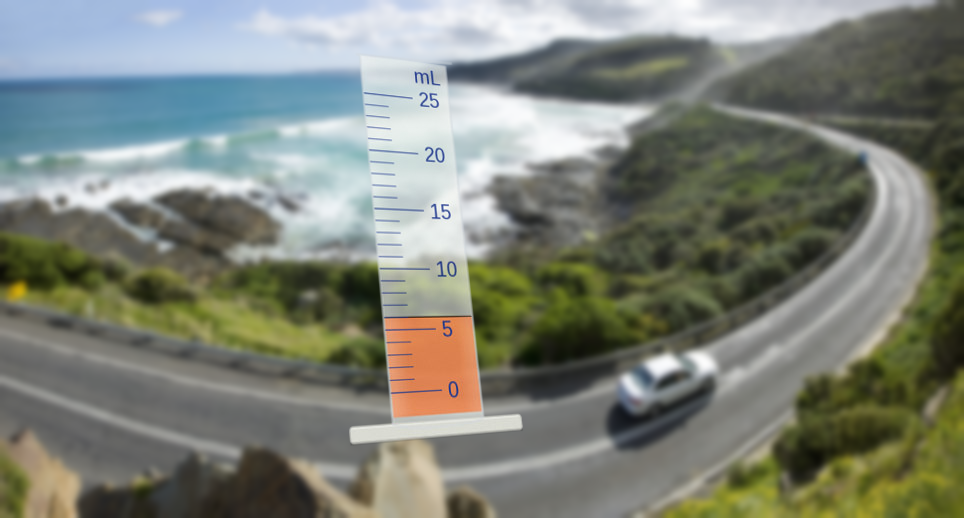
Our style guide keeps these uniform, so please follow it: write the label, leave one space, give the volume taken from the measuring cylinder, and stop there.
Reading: 6 mL
